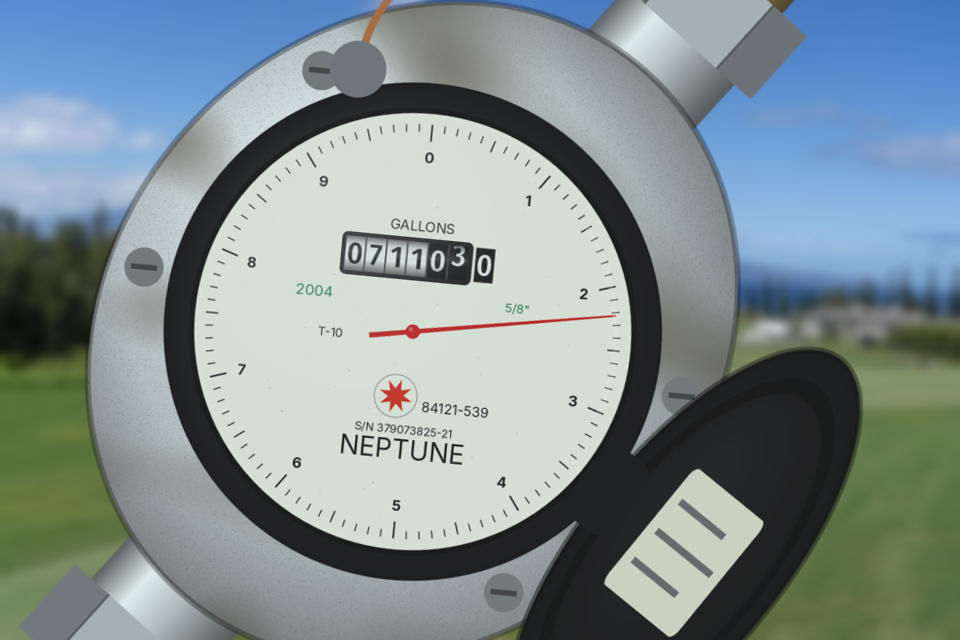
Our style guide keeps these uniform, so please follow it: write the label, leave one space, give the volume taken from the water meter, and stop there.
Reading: 711032.2 gal
